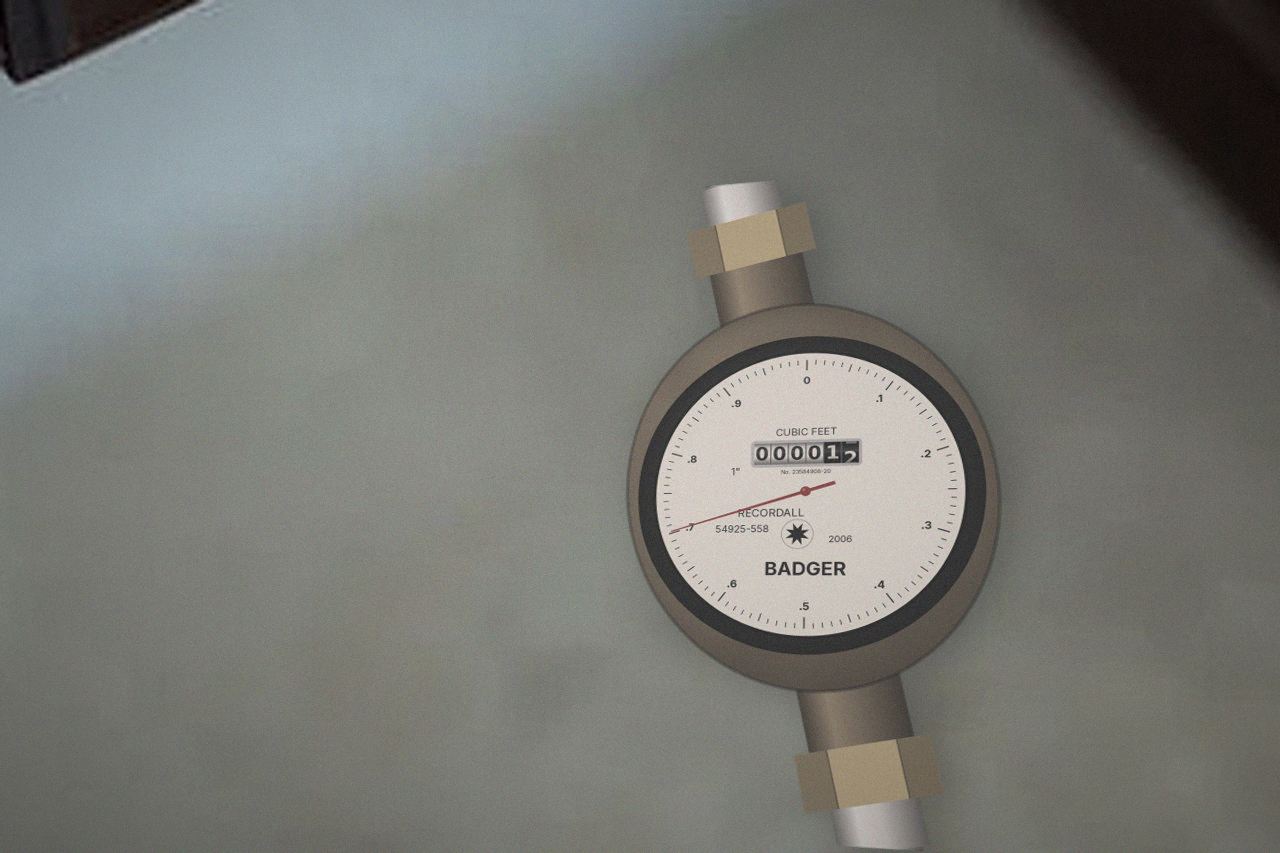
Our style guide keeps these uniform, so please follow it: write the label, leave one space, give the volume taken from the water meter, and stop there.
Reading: 11.70 ft³
